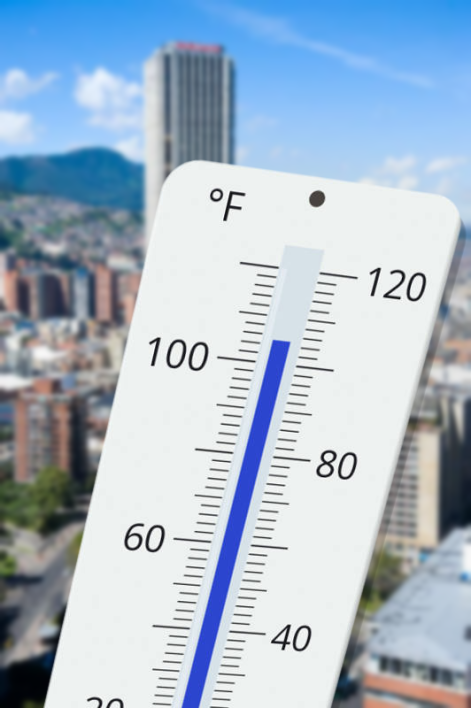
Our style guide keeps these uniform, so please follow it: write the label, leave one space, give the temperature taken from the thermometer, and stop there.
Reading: 105 °F
